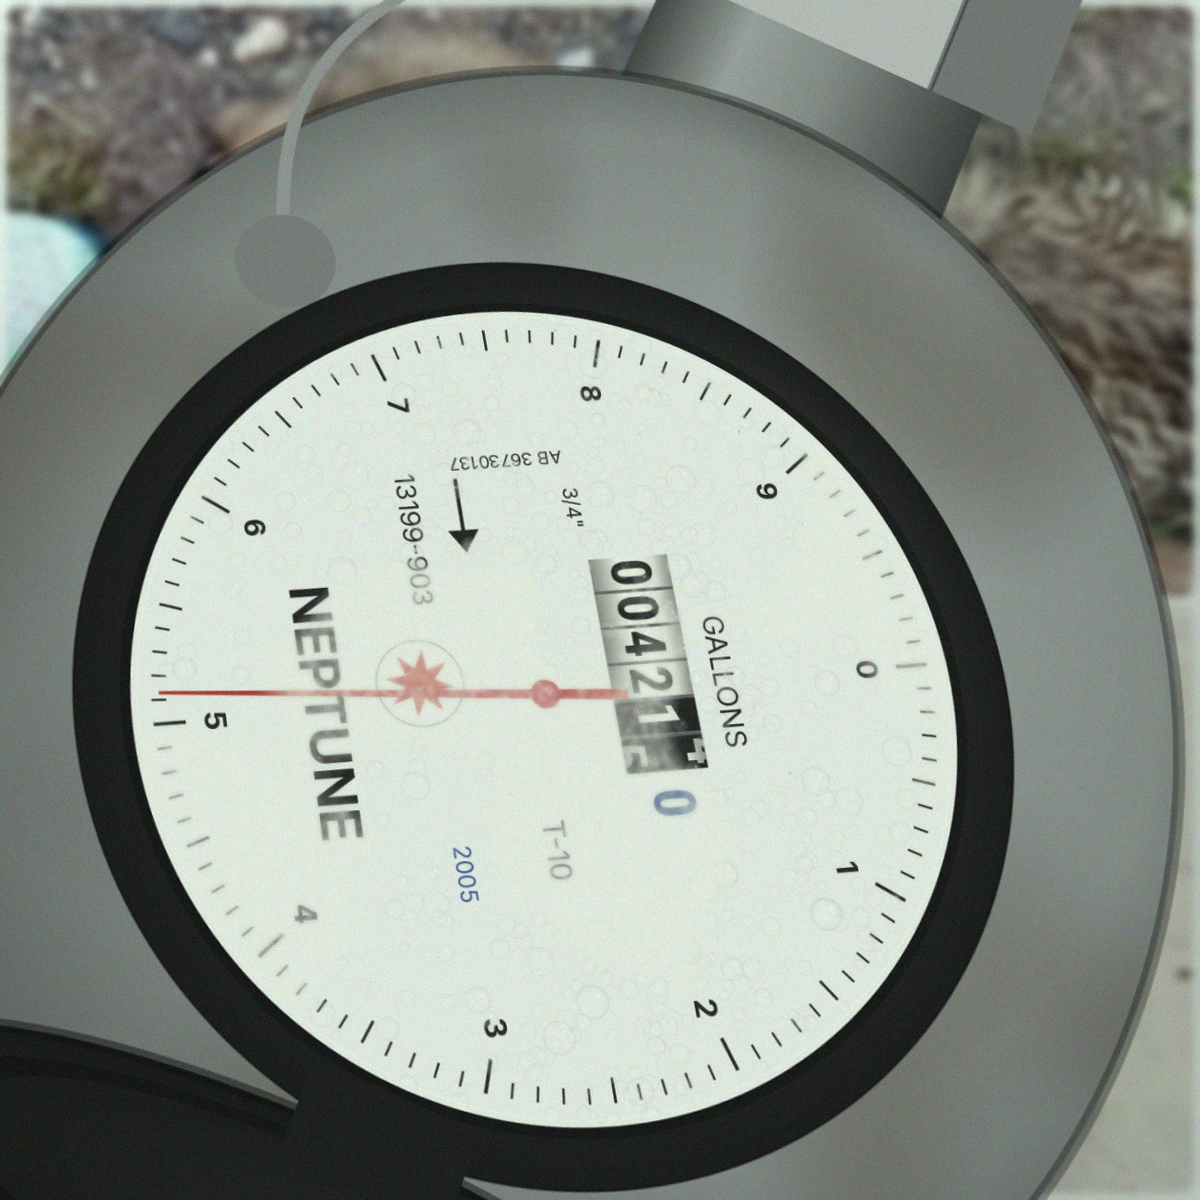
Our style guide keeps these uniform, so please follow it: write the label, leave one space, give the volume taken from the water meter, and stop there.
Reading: 42145.1 gal
